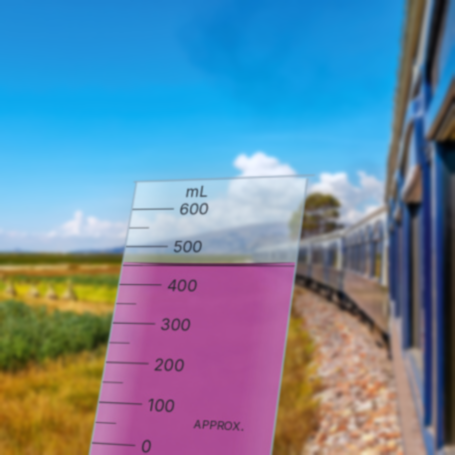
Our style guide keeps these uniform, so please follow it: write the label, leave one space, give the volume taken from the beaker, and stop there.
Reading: 450 mL
